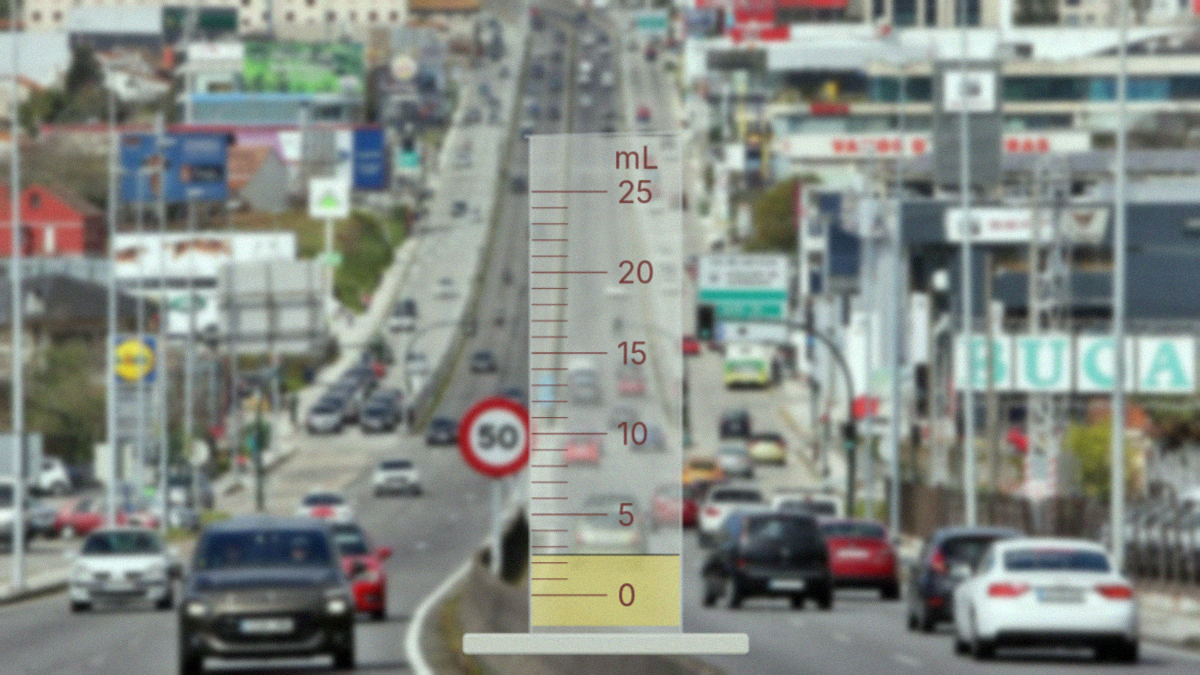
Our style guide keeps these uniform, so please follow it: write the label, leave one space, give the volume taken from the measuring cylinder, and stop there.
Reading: 2.5 mL
